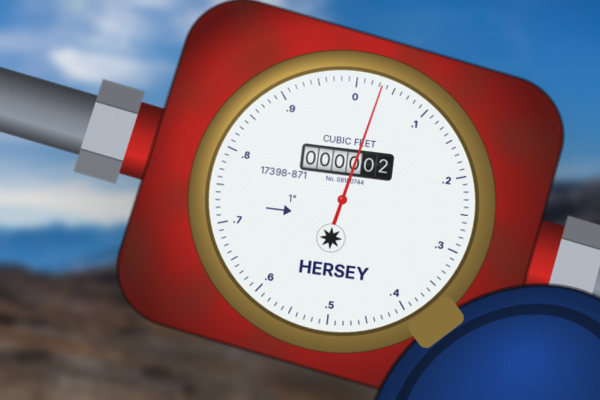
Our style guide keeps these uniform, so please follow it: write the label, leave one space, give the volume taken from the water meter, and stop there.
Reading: 2.03 ft³
